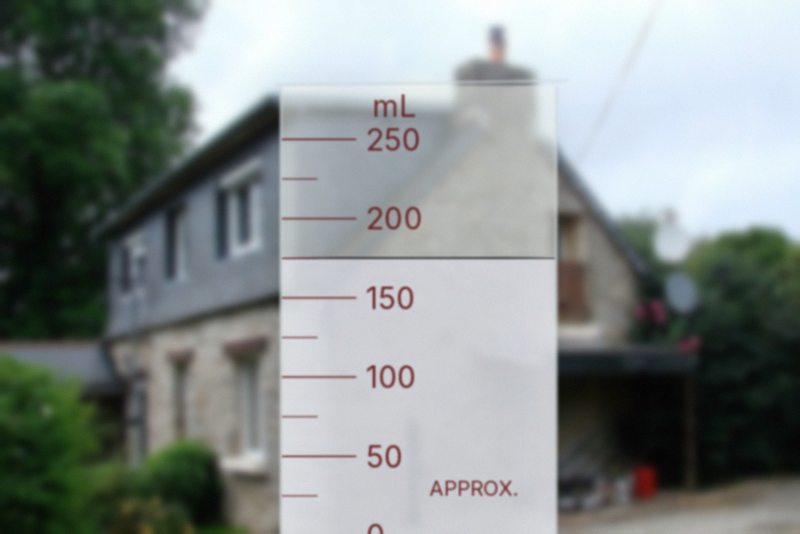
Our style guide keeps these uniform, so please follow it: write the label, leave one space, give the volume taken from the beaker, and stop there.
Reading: 175 mL
